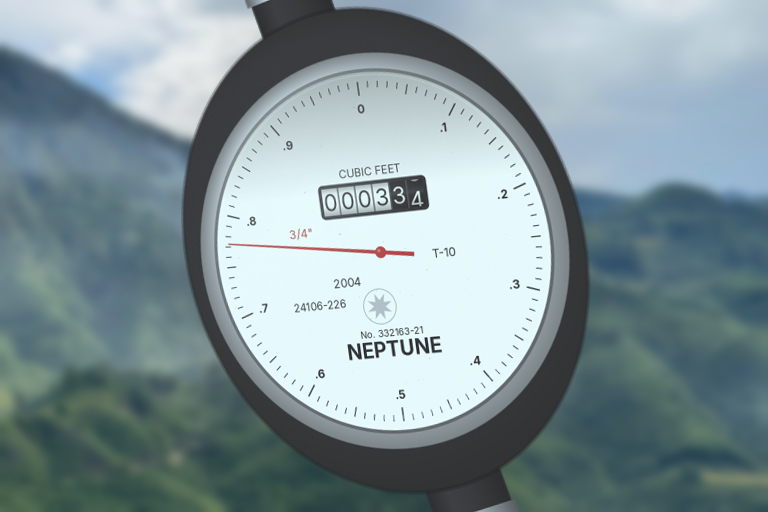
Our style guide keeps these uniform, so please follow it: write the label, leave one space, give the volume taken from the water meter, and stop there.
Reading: 333.77 ft³
